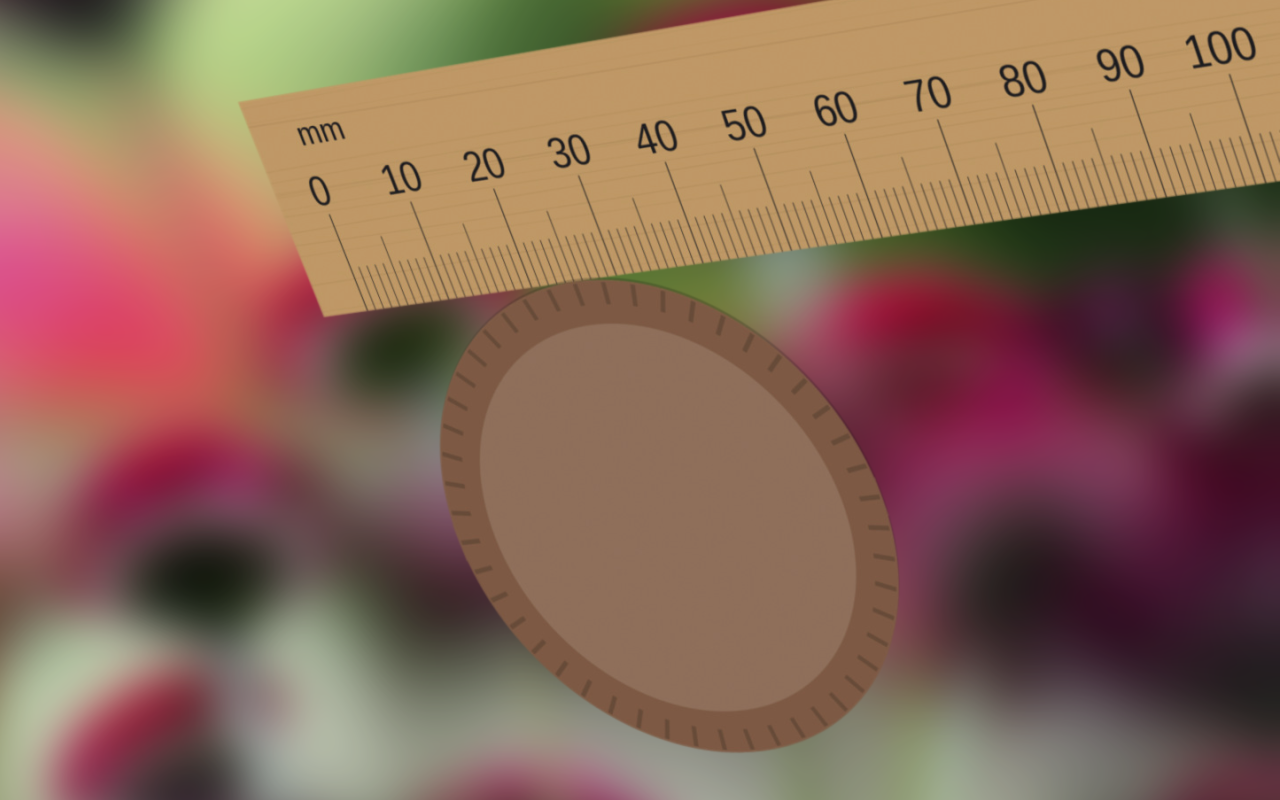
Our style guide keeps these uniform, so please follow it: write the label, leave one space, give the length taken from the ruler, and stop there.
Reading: 50 mm
